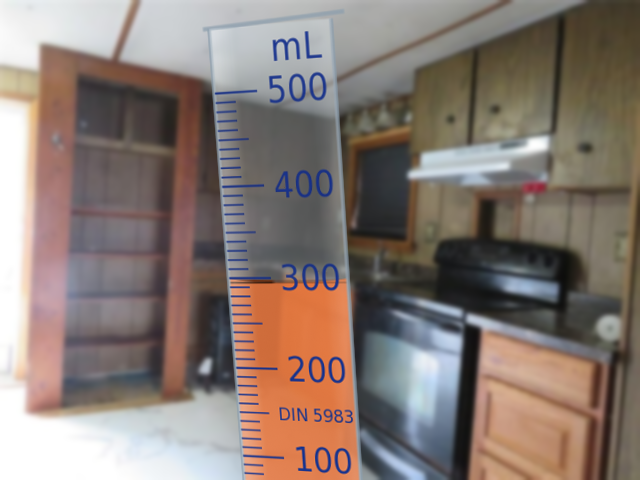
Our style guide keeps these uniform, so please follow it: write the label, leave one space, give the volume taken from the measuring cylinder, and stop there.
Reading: 295 mL
